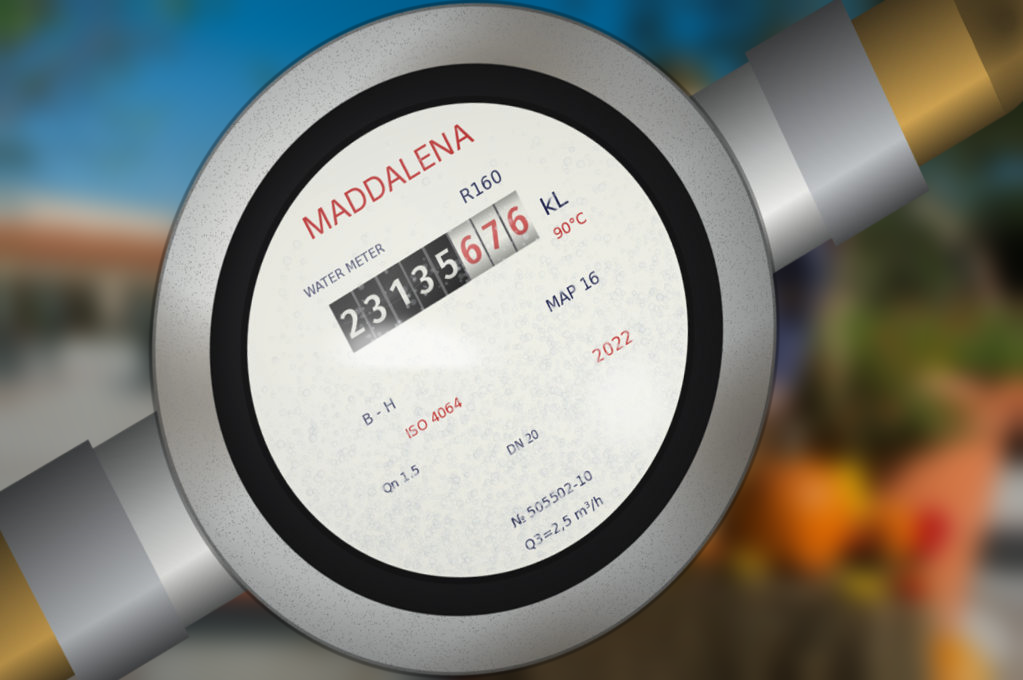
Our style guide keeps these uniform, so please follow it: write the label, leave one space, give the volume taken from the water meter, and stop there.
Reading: 23135.676 kL
